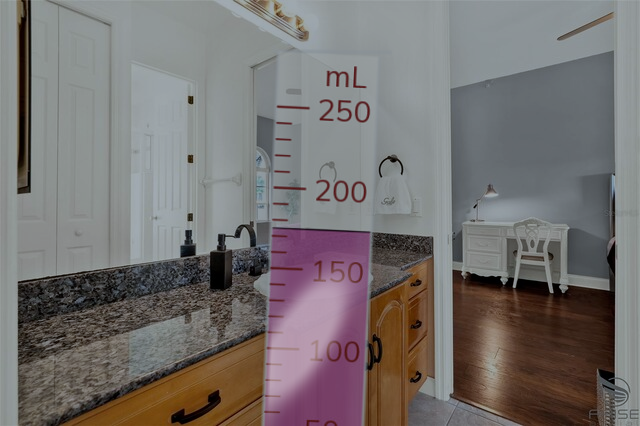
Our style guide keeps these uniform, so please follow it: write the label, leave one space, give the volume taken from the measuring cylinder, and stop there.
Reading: 175 mL
